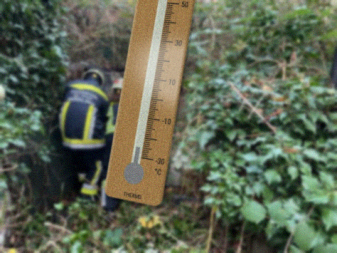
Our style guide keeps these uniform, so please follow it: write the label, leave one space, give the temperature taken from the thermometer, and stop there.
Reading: -25 °C
